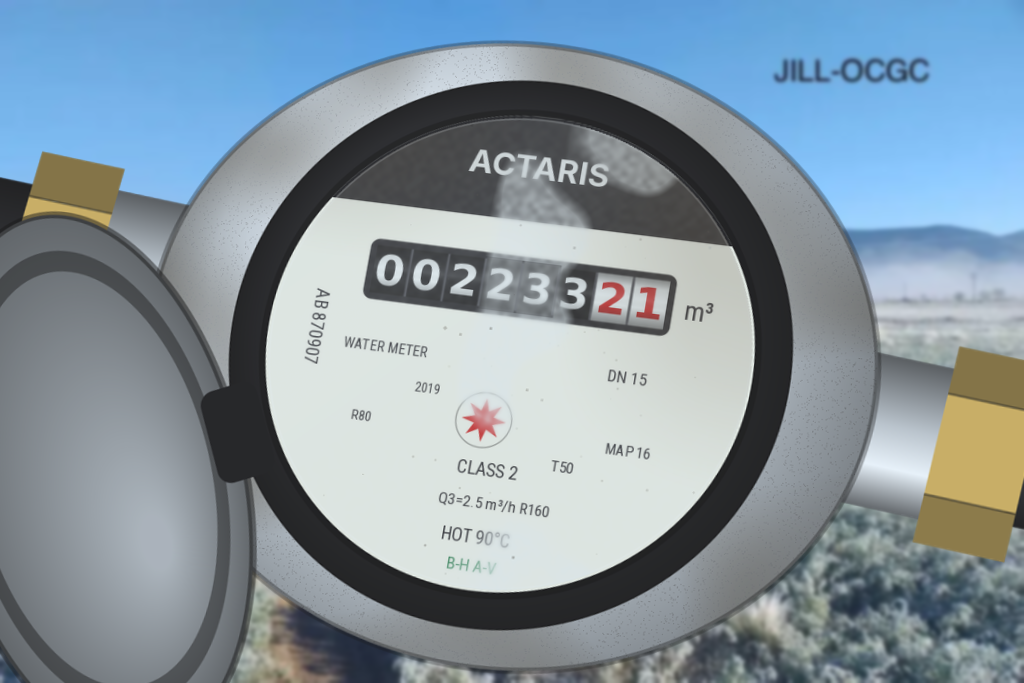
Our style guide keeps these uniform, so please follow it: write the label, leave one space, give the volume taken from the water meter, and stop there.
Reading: 2233.21 m³
